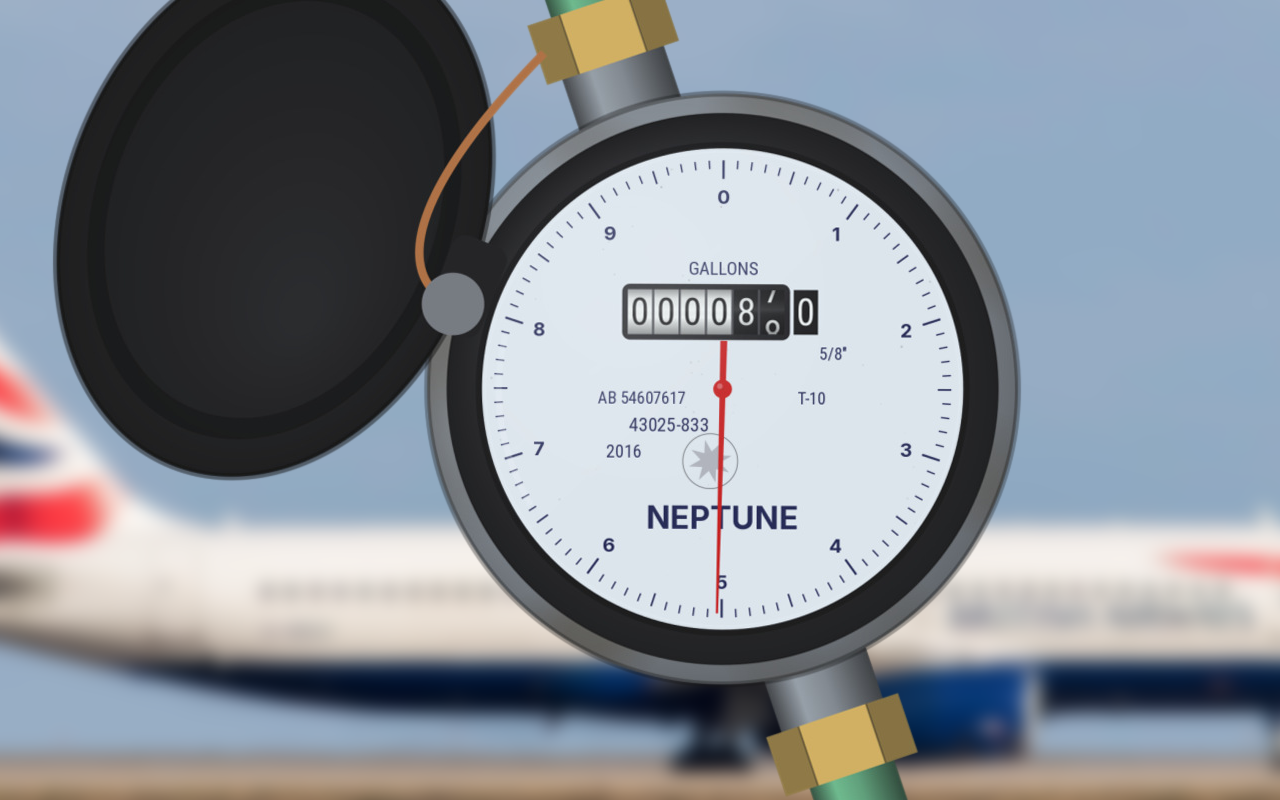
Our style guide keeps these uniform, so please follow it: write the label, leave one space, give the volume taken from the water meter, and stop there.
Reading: 875.0 gal
